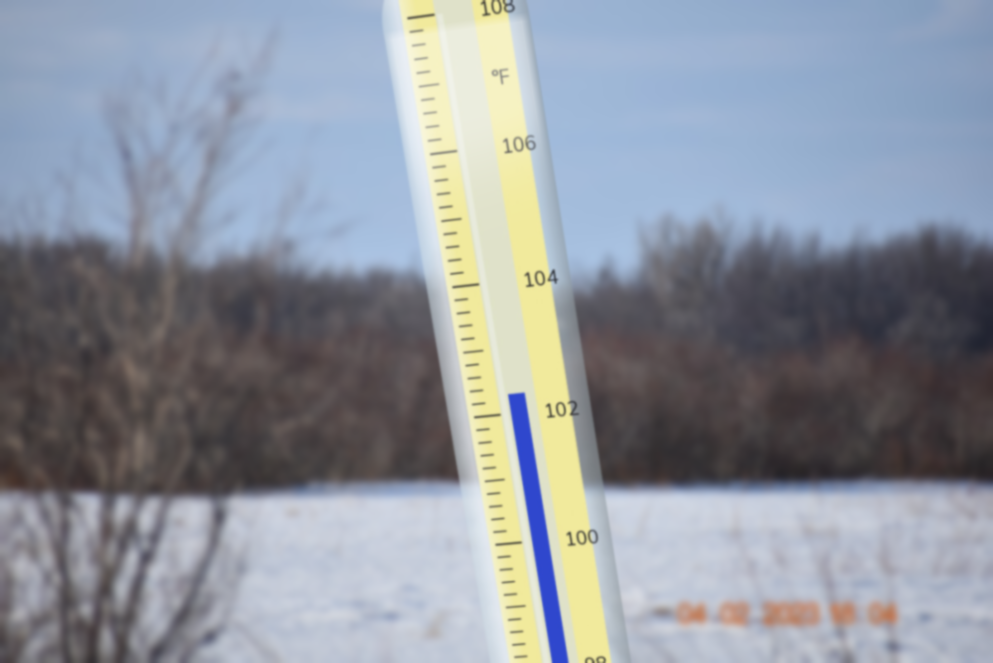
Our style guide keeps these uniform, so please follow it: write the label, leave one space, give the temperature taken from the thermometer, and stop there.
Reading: 102.3 °F
